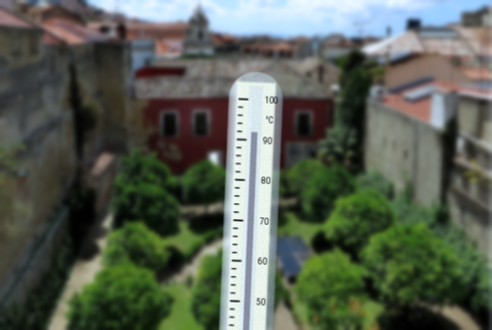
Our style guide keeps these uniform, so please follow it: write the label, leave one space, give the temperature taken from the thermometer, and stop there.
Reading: 92 °C
